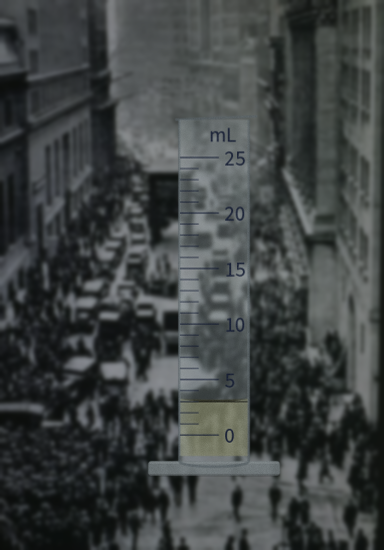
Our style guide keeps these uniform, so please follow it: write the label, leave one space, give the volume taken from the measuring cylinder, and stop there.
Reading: 3 mL
